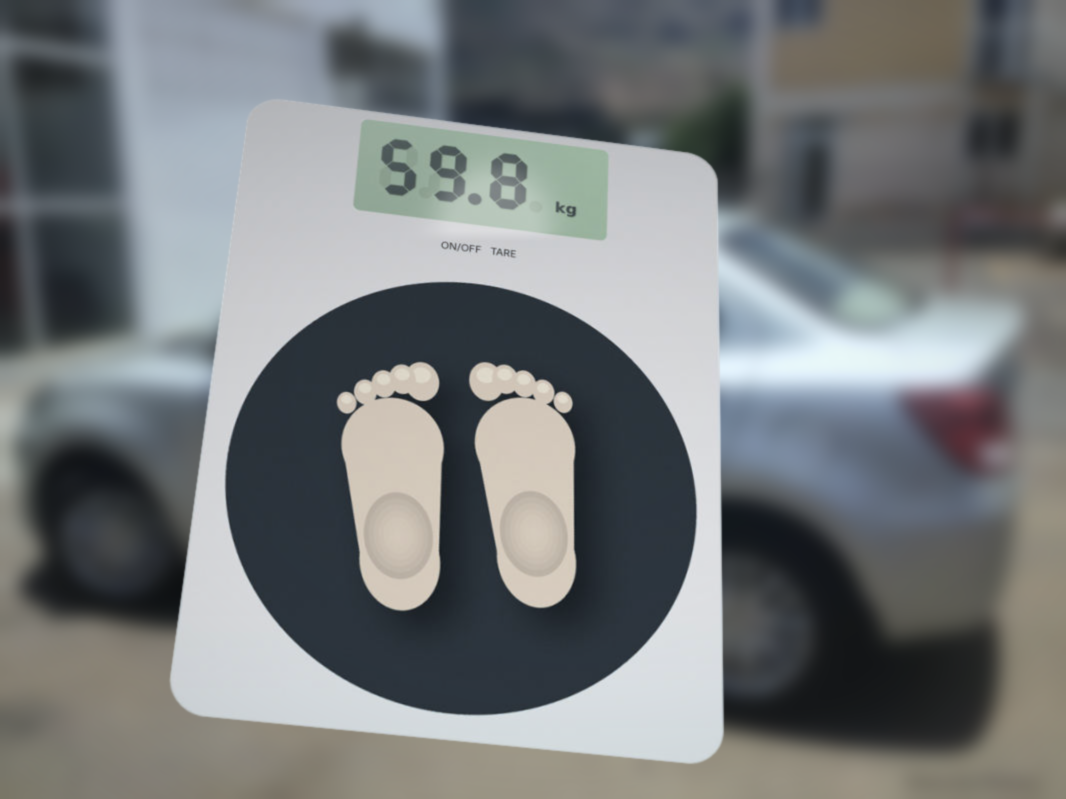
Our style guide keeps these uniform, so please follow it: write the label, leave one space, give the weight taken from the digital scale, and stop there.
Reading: 59.8 kg
